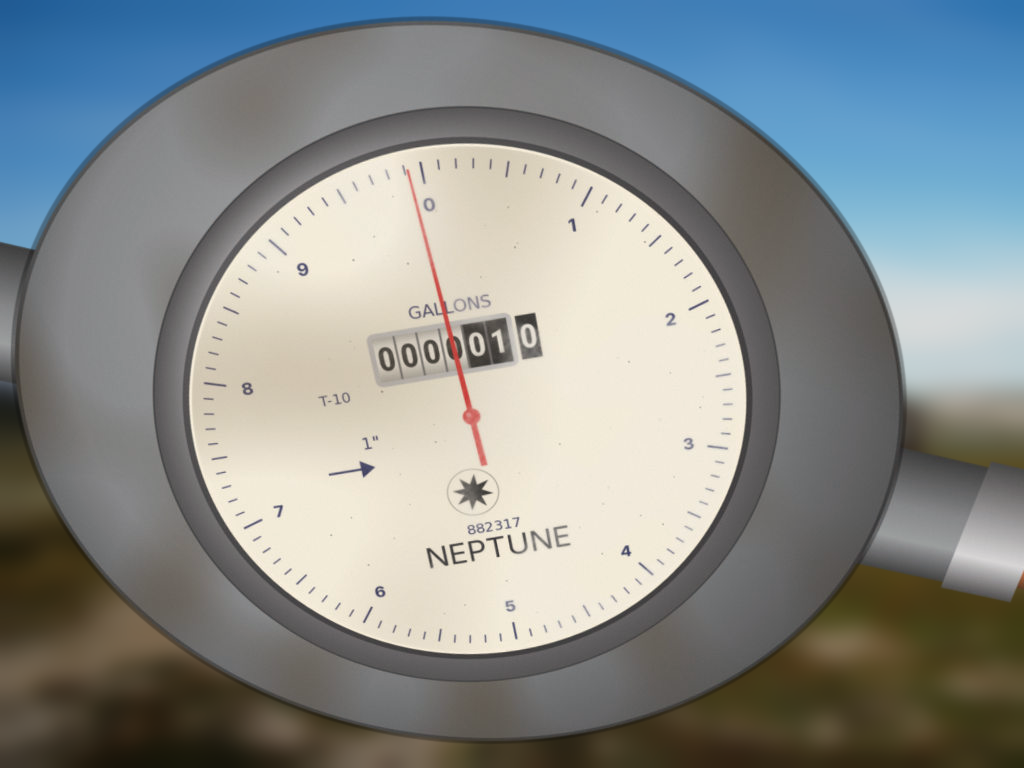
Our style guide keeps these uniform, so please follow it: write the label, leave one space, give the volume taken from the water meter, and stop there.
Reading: 9.9 gal
